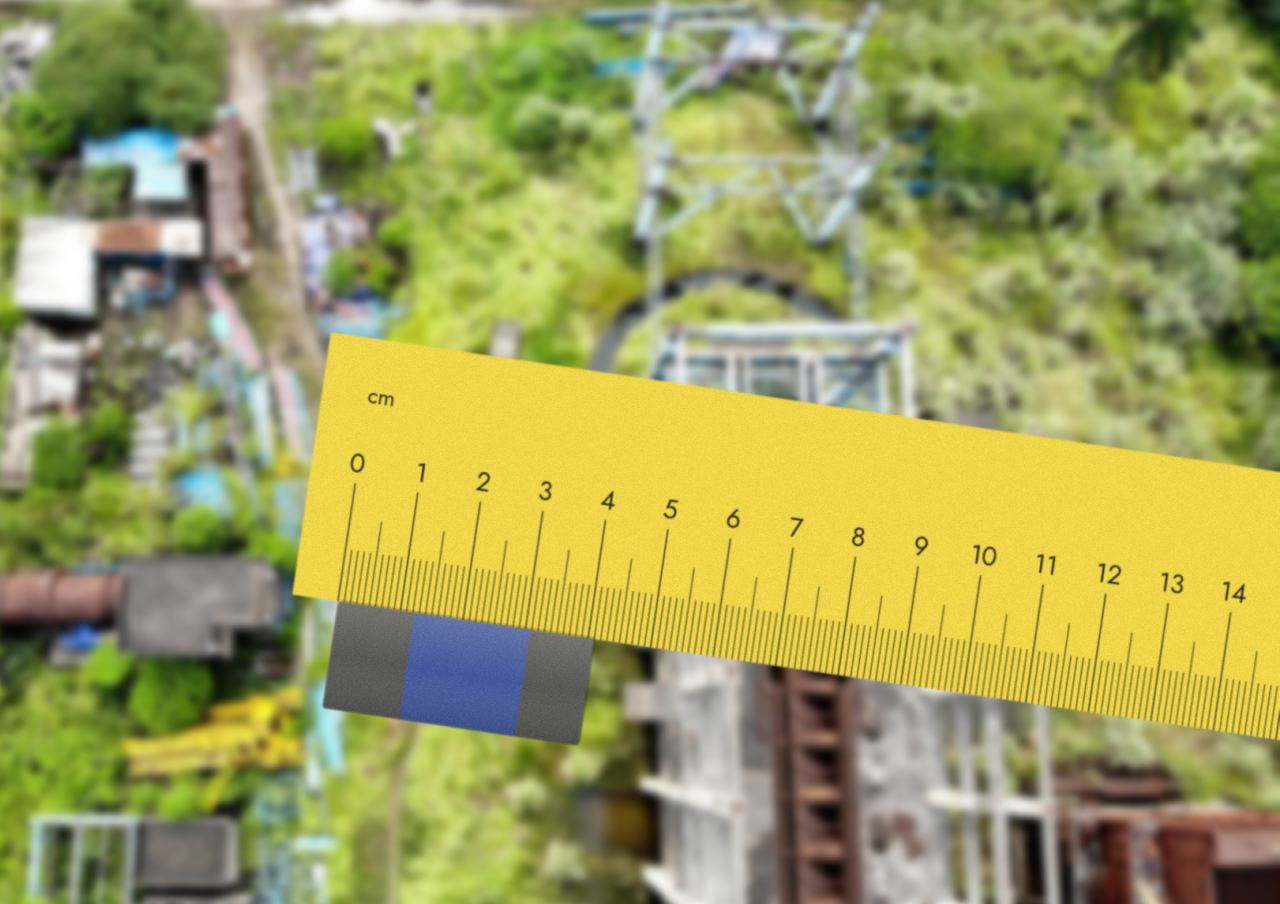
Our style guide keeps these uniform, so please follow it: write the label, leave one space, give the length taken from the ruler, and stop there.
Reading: 4.1 cm
